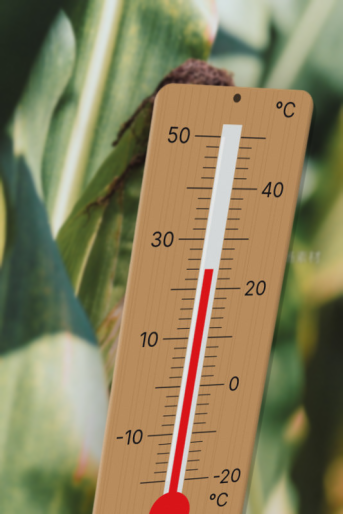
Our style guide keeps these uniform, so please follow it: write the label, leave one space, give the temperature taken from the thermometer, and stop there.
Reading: 24 °C
